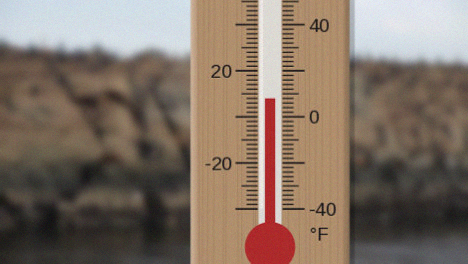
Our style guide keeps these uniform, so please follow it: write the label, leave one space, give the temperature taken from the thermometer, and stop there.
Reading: 8 °F
